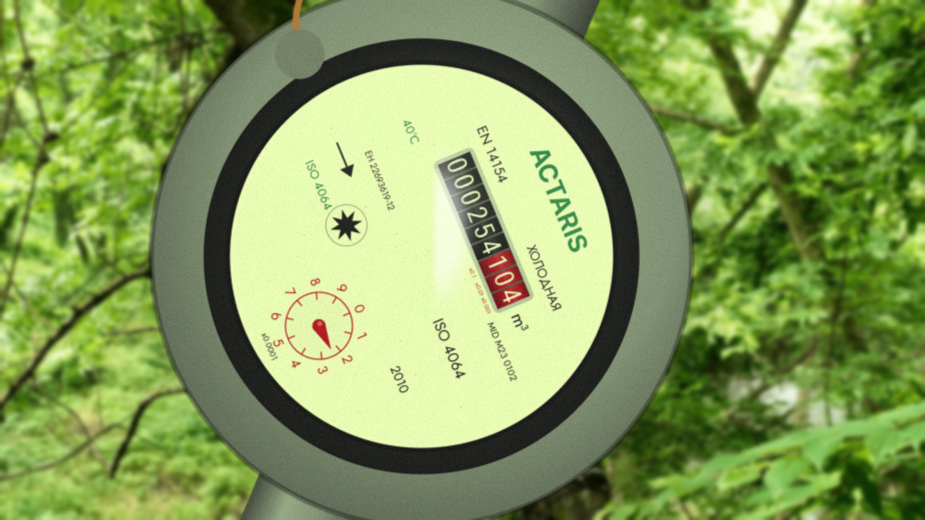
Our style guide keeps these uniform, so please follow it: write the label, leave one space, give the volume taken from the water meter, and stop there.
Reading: 254.1042 m³
